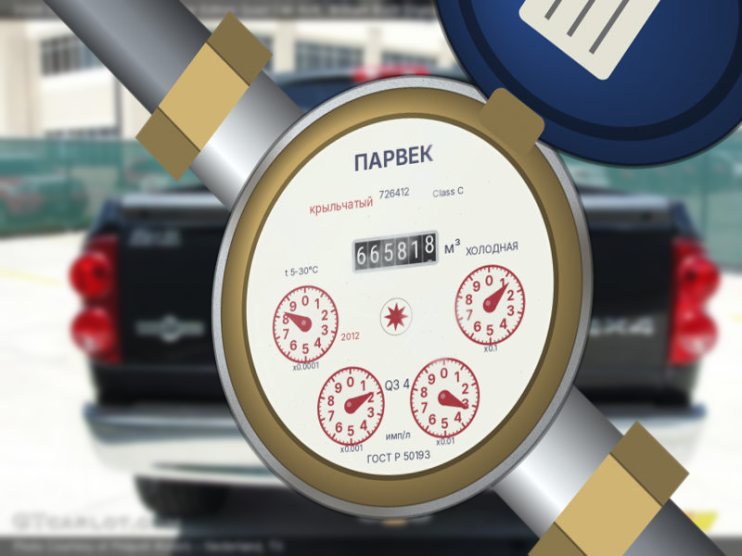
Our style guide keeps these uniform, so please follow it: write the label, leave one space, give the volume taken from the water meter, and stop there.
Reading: 665818.1318 m³
